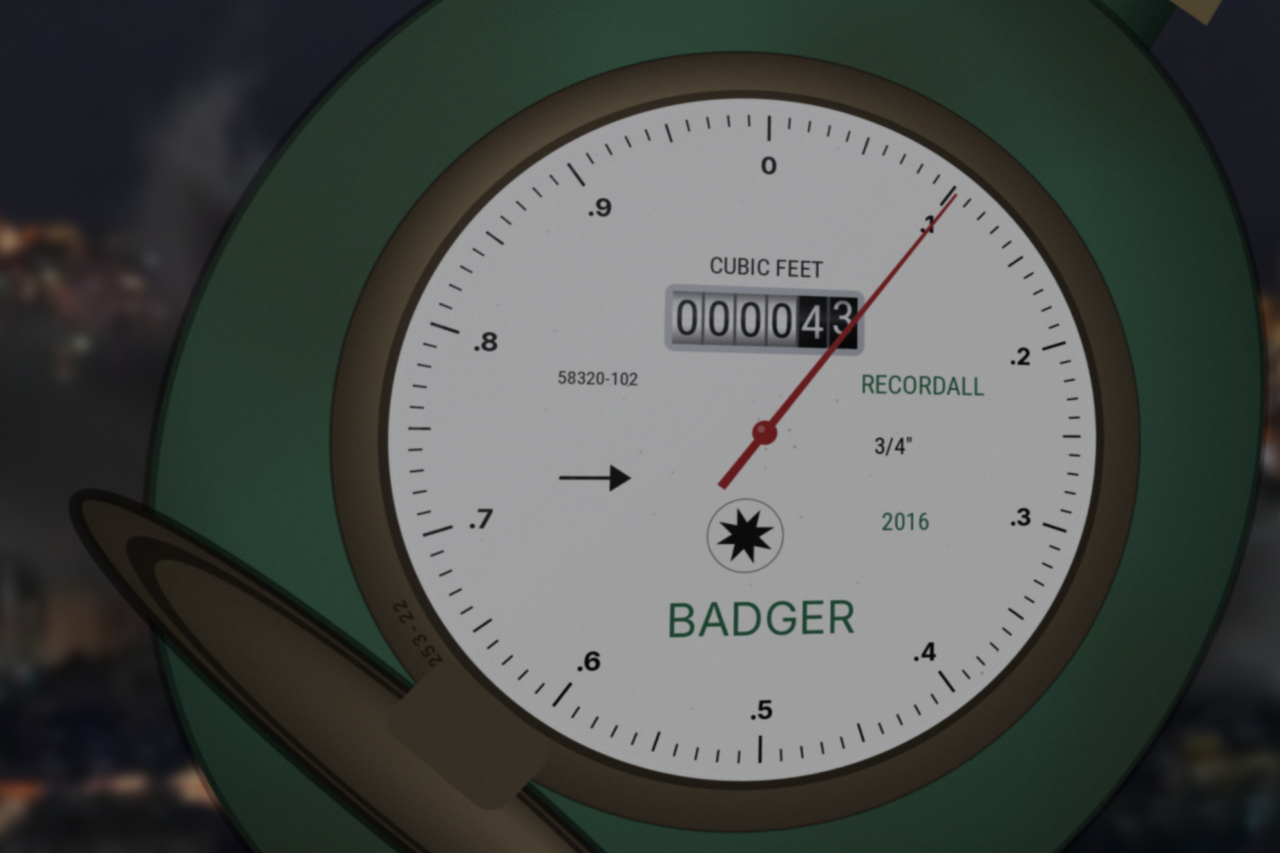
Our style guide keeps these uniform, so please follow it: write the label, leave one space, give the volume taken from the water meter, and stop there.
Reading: 43.10 ft³
